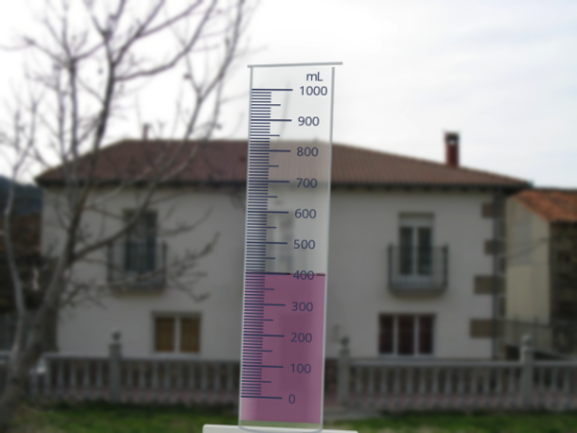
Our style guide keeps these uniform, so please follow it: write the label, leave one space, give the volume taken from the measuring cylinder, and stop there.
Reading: 400 mL
